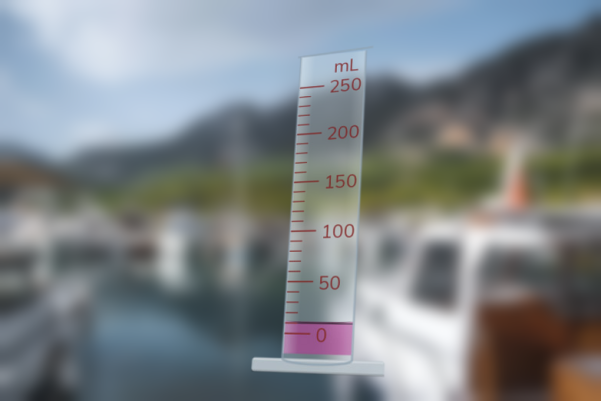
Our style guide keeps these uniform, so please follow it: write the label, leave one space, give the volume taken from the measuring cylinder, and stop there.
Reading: 10 mL
